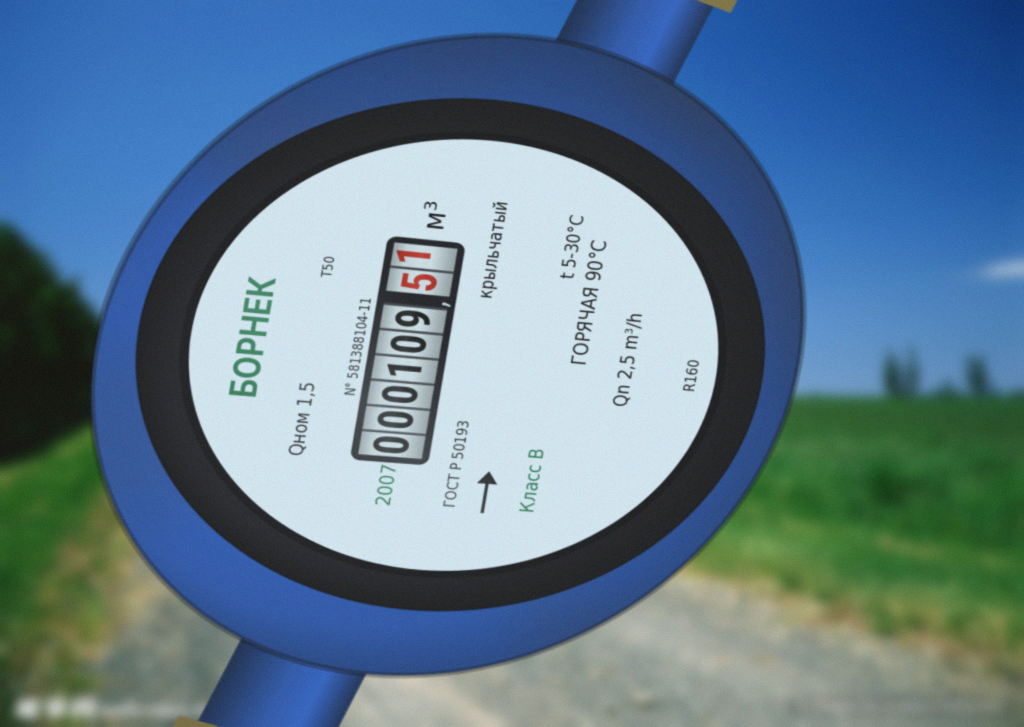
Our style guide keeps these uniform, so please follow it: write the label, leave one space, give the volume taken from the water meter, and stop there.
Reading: 109.51 m³
